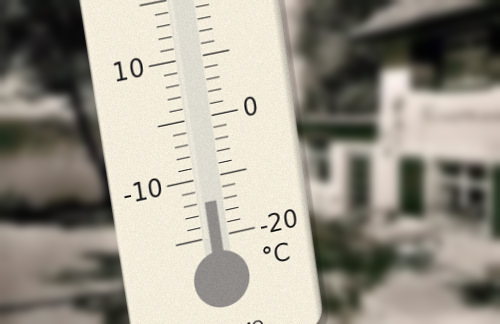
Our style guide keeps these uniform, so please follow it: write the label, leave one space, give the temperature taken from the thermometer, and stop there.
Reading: -14 °C
